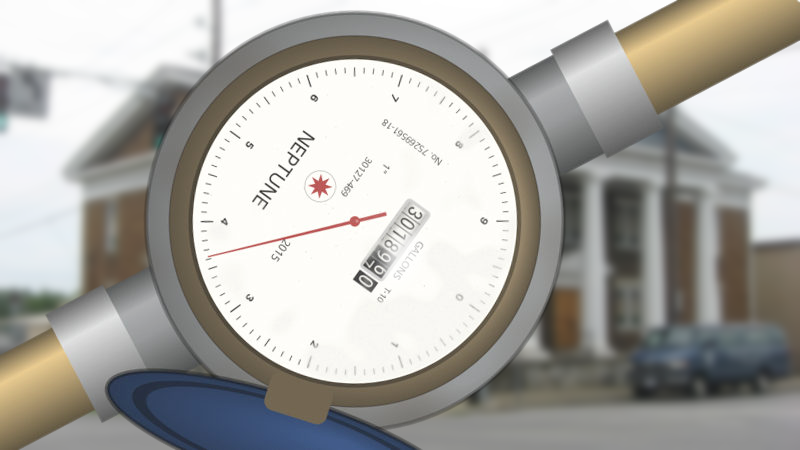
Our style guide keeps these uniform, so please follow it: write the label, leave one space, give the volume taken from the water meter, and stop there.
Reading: 3018963.6 gal
